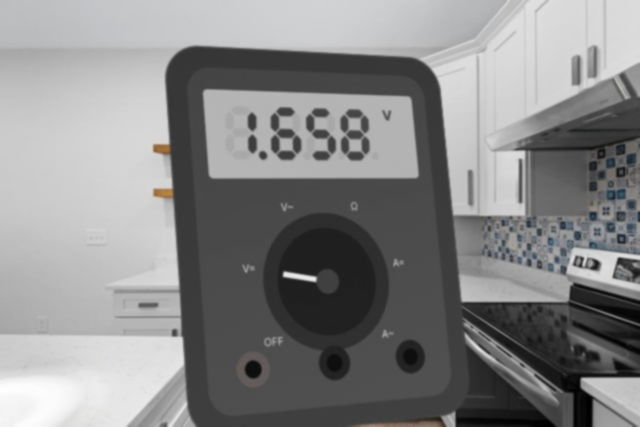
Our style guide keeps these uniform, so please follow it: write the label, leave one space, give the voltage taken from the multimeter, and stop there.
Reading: 1.658 V
